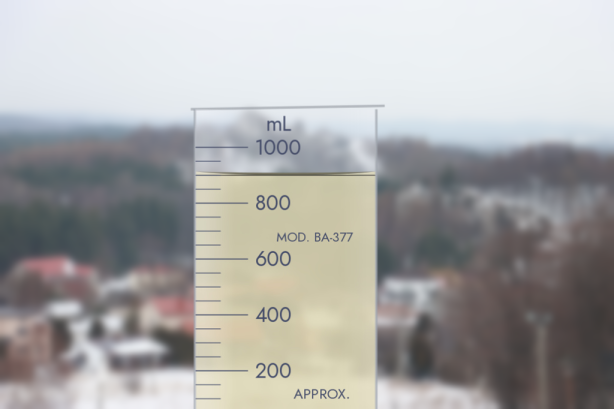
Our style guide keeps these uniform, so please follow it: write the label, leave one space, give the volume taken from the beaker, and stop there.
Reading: 900 mL
